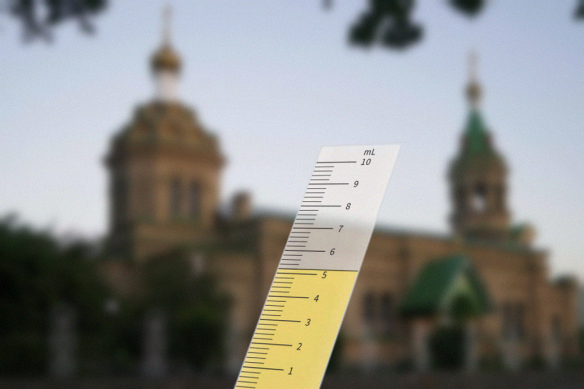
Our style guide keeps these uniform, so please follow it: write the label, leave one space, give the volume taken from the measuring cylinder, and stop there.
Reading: 5.2 mL
